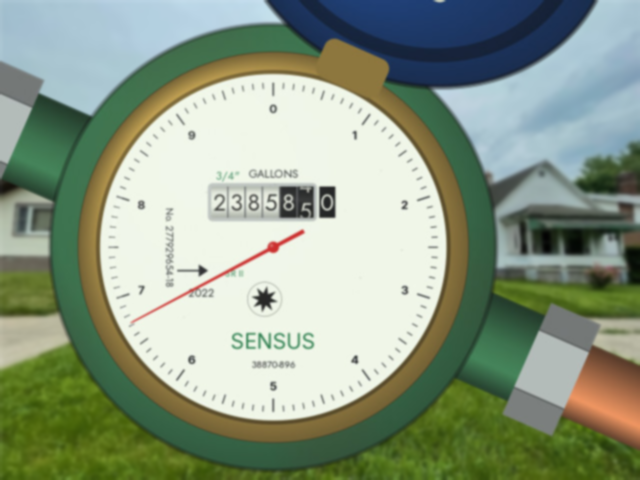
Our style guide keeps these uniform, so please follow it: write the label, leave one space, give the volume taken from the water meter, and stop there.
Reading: 2385846.7 gal
